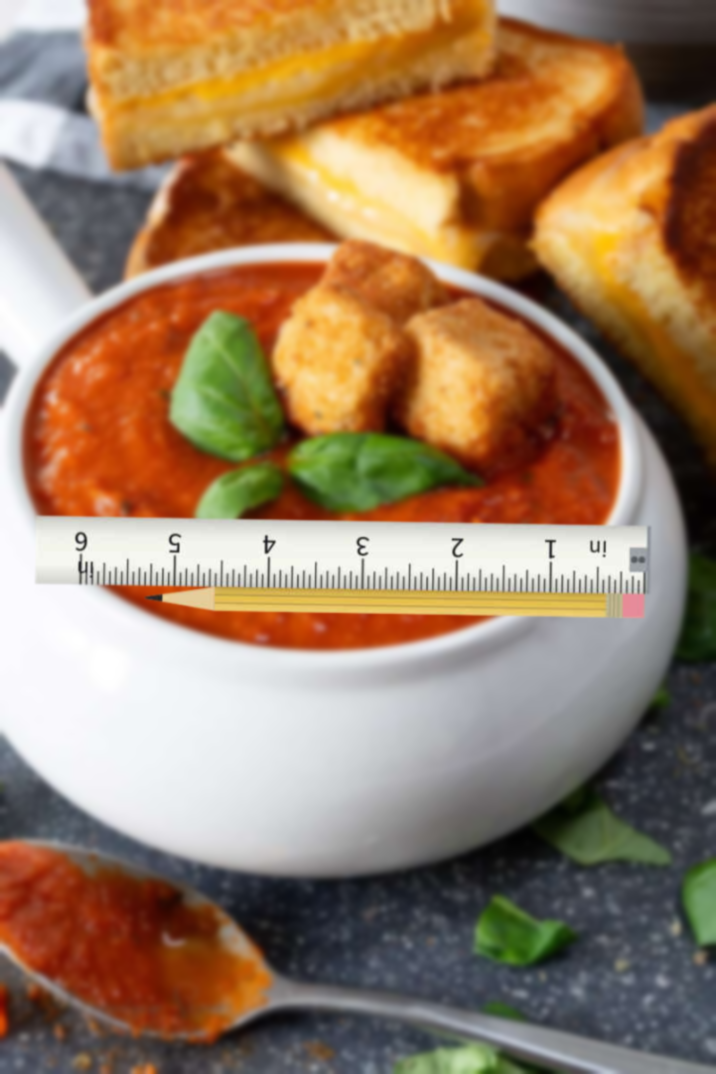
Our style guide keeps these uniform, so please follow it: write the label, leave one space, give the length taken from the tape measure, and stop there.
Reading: 5.3125 in
